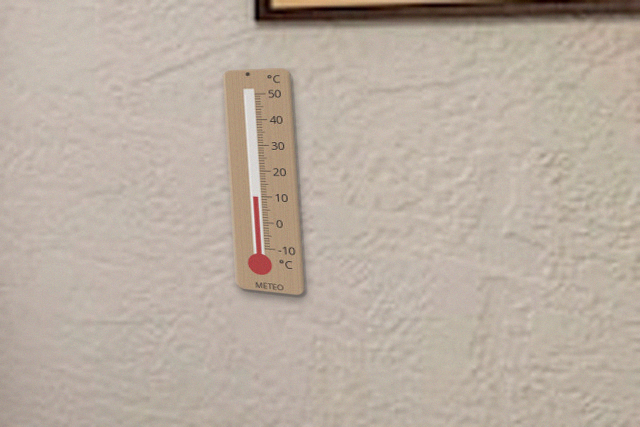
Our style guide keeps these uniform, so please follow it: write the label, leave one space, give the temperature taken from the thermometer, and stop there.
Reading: 10 °C
